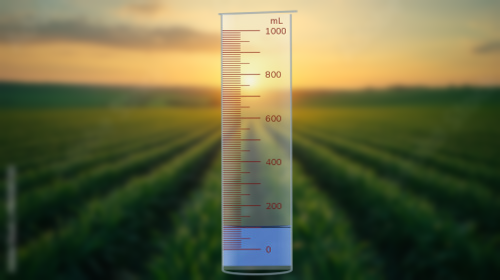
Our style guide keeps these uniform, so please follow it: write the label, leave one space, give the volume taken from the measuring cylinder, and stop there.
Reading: 100 mL
